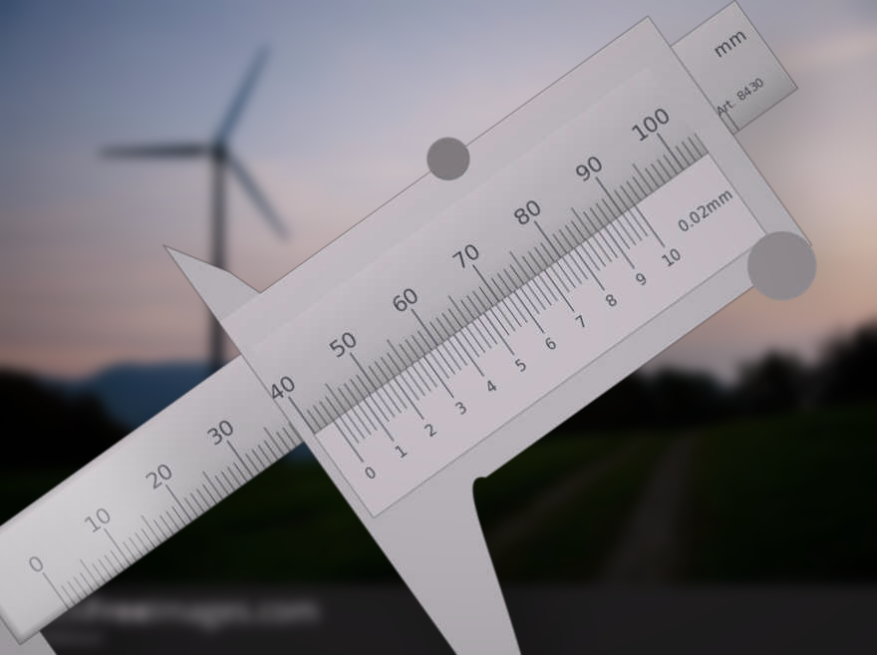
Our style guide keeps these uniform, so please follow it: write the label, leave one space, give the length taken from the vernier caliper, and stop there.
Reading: 43.0 mm
